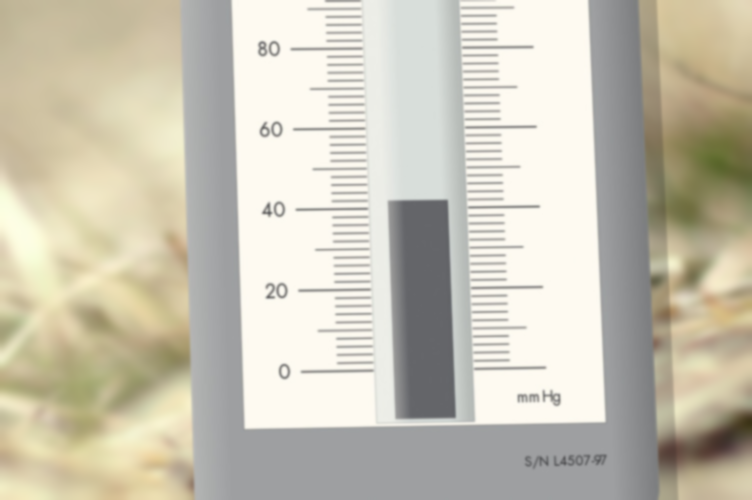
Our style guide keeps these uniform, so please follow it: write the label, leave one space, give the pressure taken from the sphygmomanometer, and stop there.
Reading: 42 mmHg
